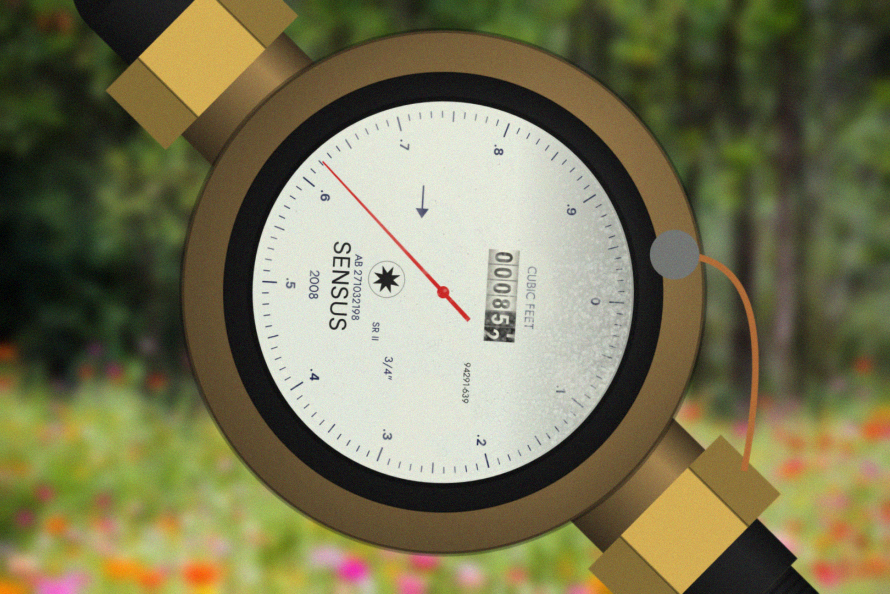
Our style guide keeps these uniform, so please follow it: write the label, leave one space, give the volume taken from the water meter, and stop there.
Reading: 851.62 ft³
